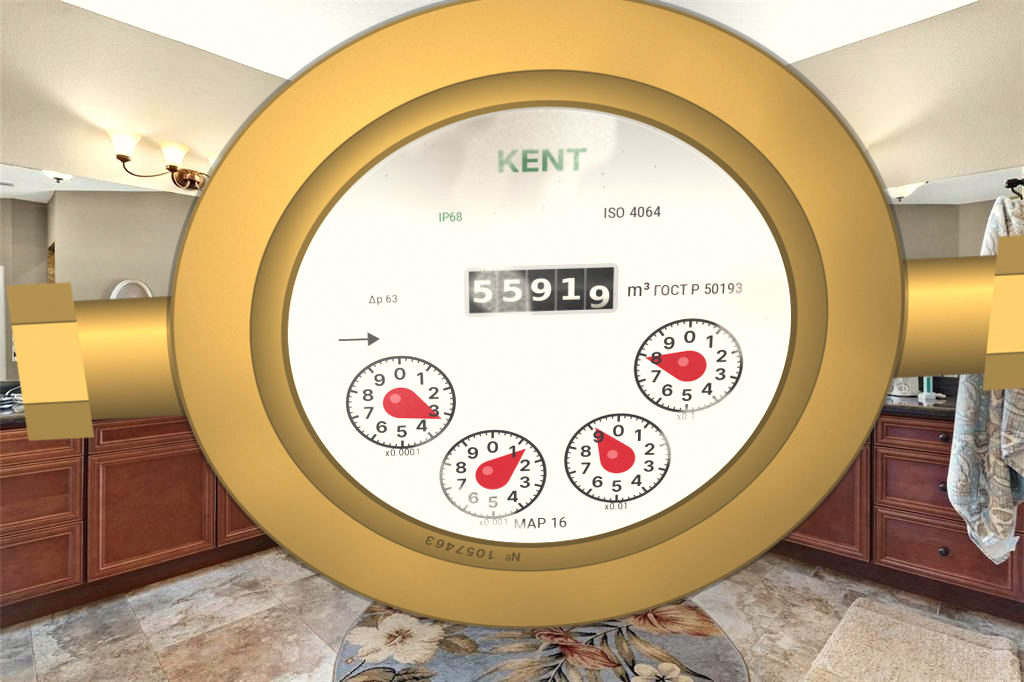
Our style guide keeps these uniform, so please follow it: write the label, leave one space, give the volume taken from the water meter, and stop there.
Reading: 55918.7913 m³
